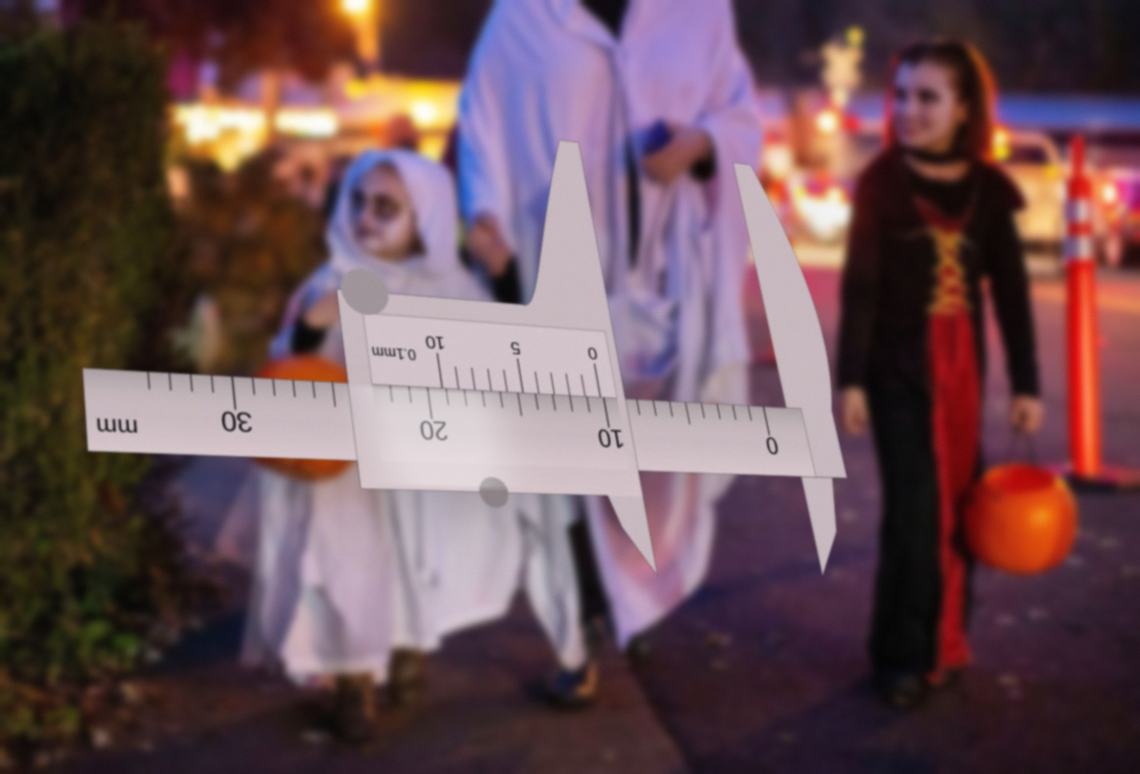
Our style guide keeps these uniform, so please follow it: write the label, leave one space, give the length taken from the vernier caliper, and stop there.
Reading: 10.2 mm
